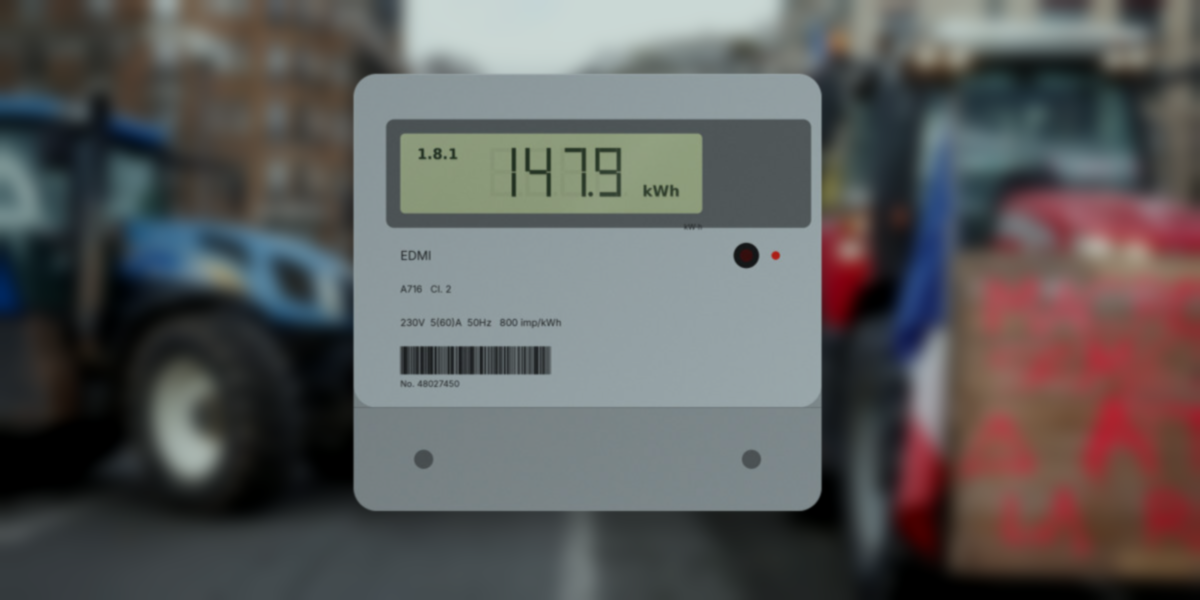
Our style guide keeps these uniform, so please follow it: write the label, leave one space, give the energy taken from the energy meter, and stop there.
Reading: 147.9 kWh
